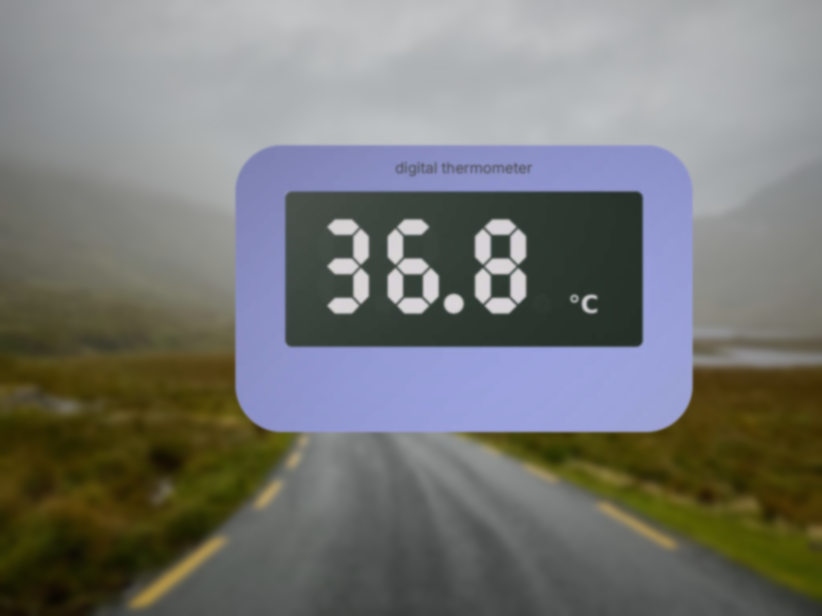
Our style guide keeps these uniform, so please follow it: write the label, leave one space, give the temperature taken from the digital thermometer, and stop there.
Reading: 36.8 °C
